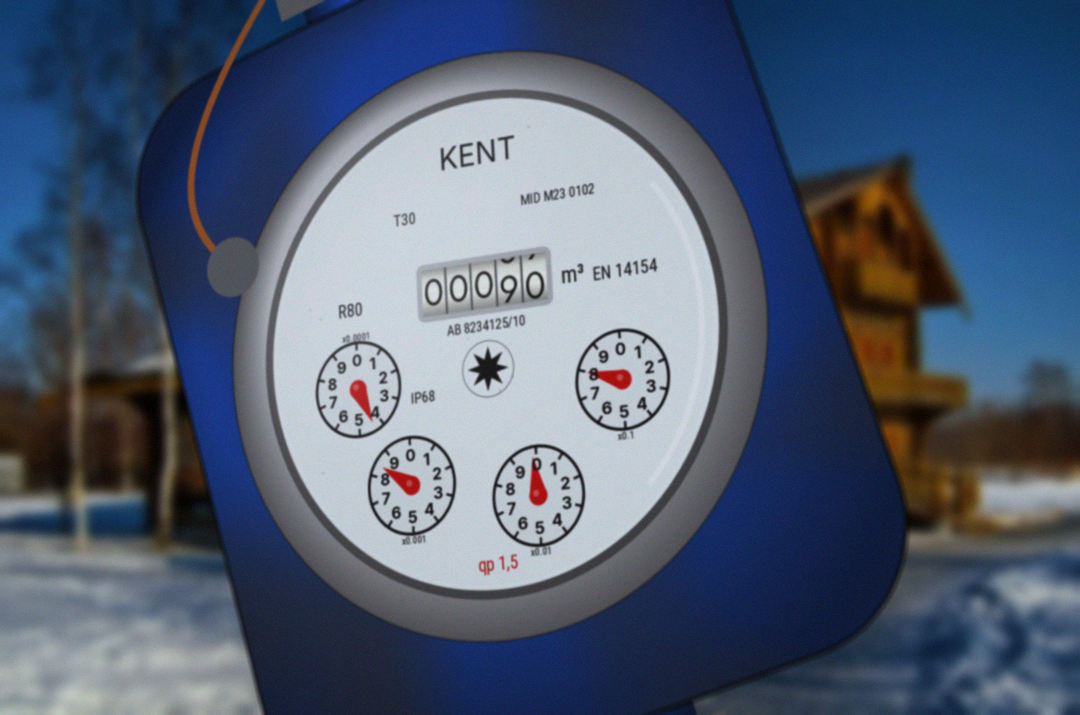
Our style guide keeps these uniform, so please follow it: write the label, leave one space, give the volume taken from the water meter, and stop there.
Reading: 89.7984 m³
